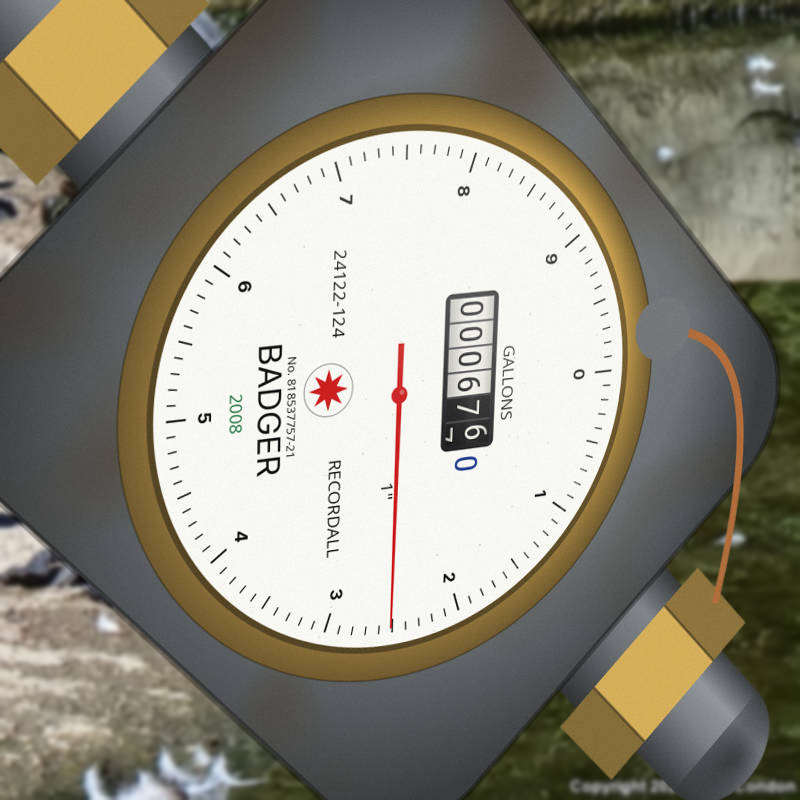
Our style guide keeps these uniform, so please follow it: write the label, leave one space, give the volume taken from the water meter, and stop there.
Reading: 6762.5 gal
